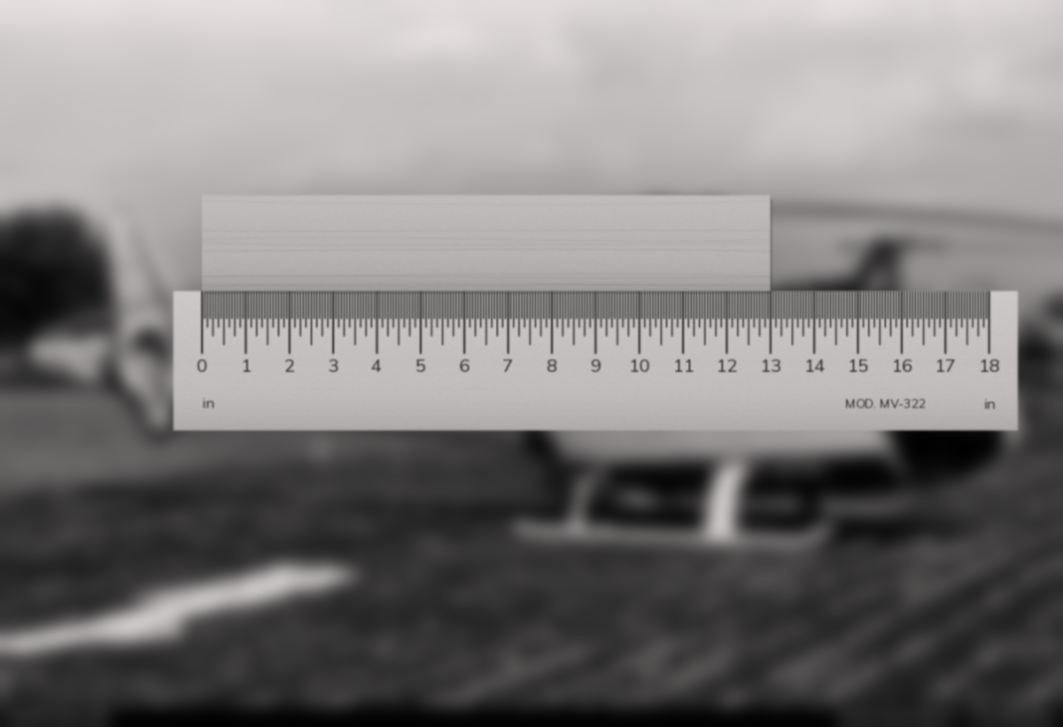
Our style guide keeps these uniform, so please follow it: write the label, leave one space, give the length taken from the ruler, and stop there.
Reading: 13 in
